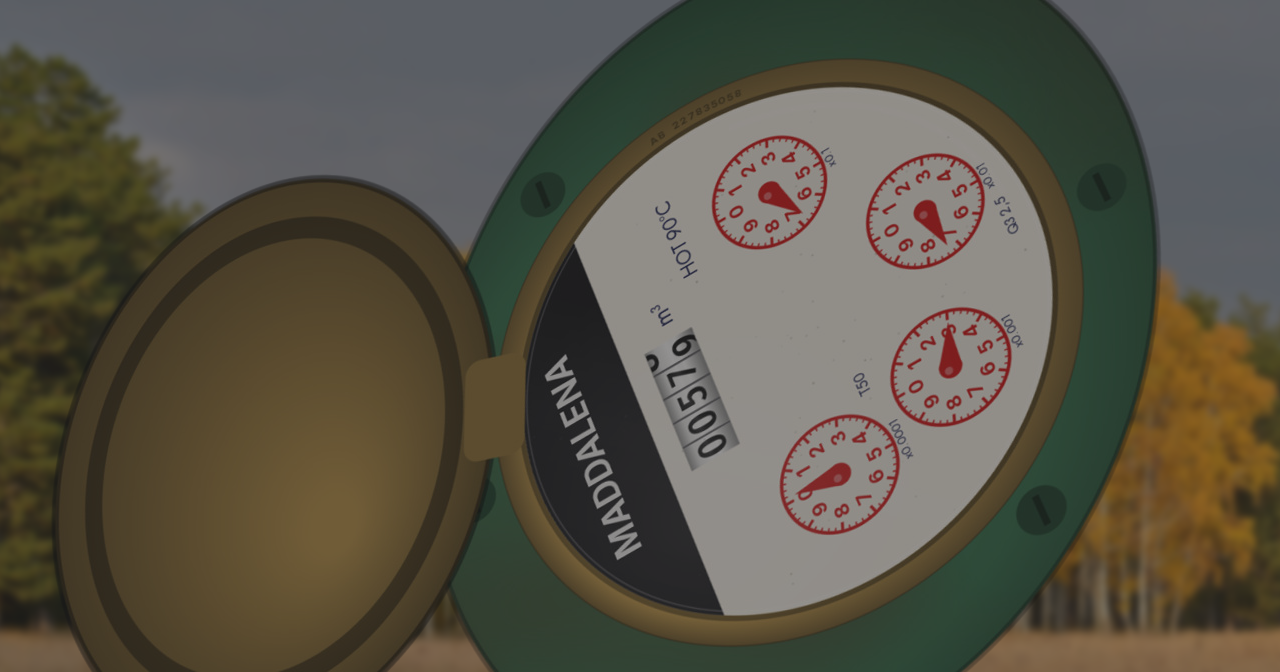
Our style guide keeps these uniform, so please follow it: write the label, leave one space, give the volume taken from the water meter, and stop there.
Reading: 578.6730 m³
